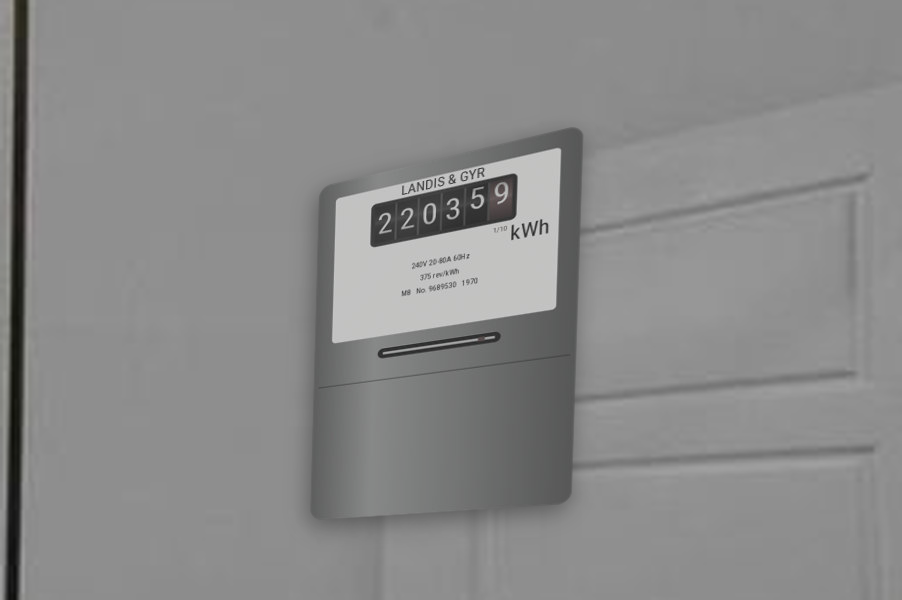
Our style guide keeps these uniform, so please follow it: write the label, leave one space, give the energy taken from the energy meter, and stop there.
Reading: 22035.9 kWh
